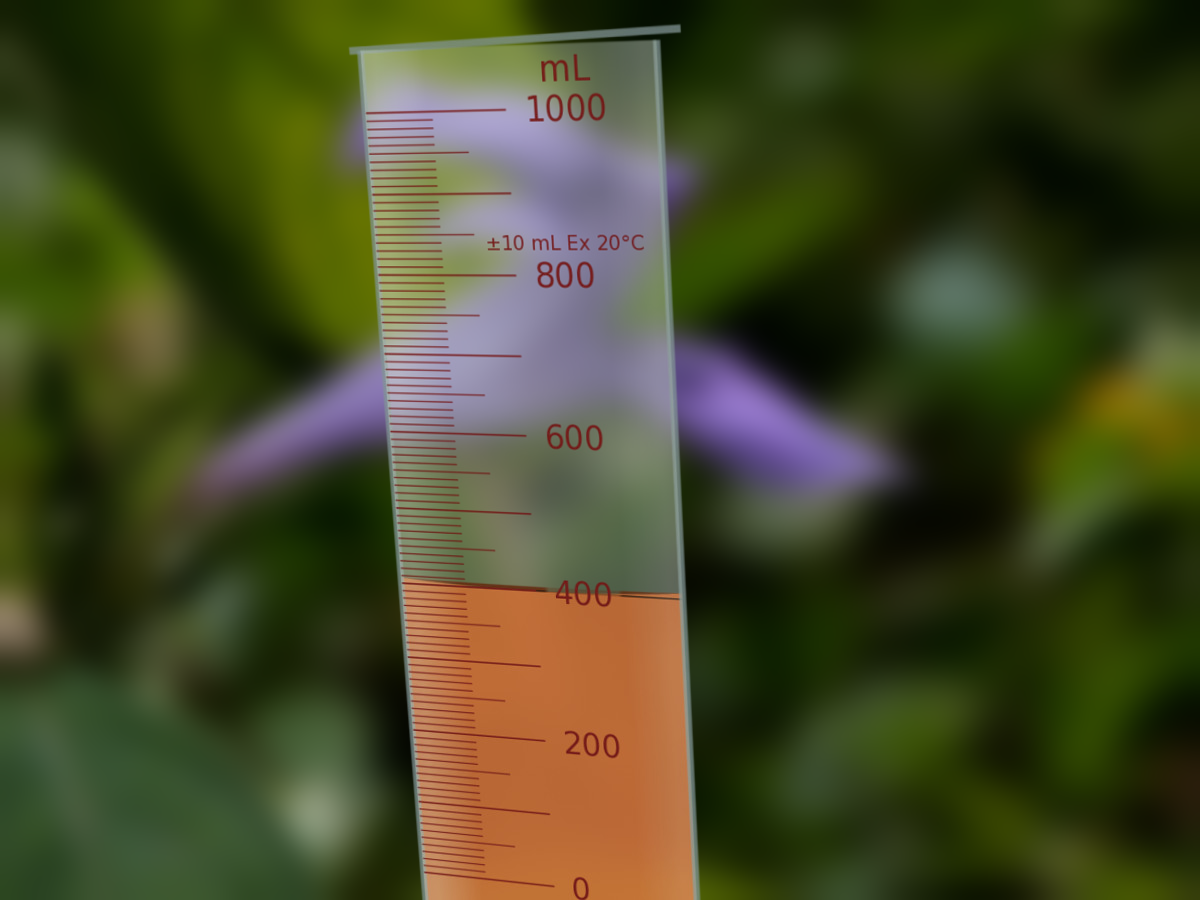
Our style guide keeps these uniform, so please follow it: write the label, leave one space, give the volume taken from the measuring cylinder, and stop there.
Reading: 400 mL
